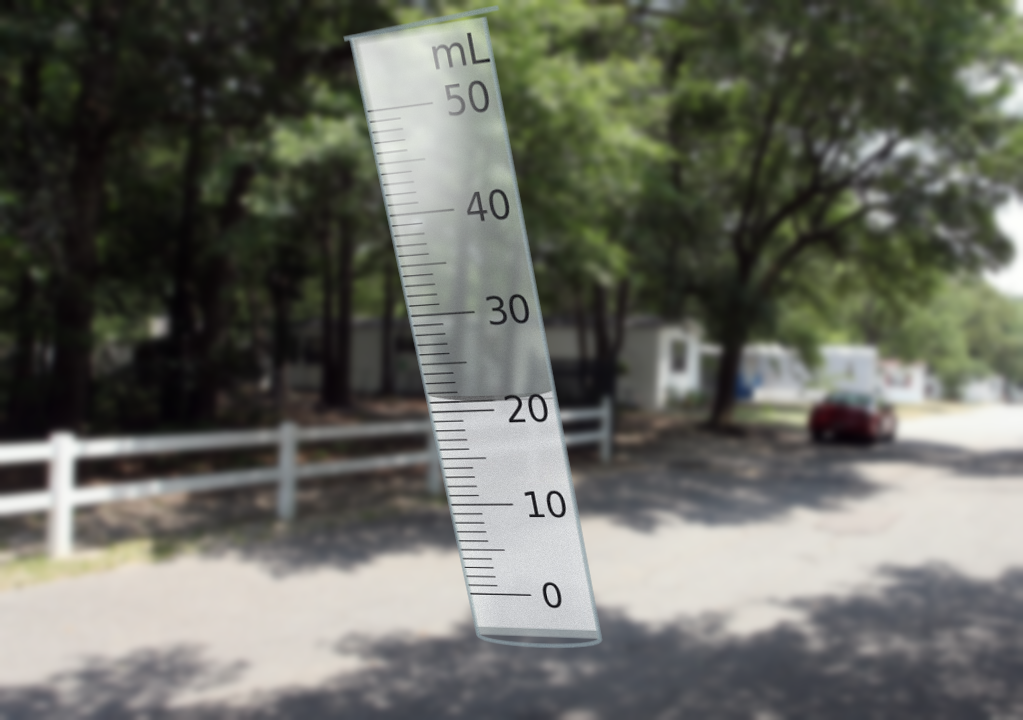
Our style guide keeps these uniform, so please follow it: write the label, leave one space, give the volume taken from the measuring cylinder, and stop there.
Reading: 21 mL
